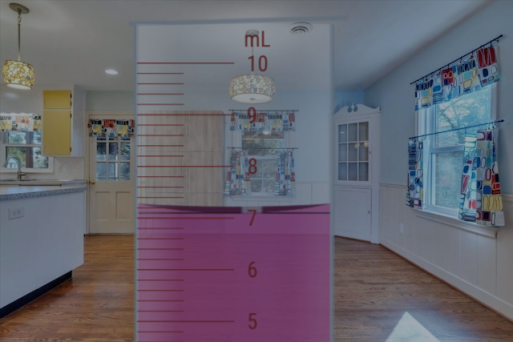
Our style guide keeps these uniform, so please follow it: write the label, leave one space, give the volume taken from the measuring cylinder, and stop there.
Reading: 7.1 mL
